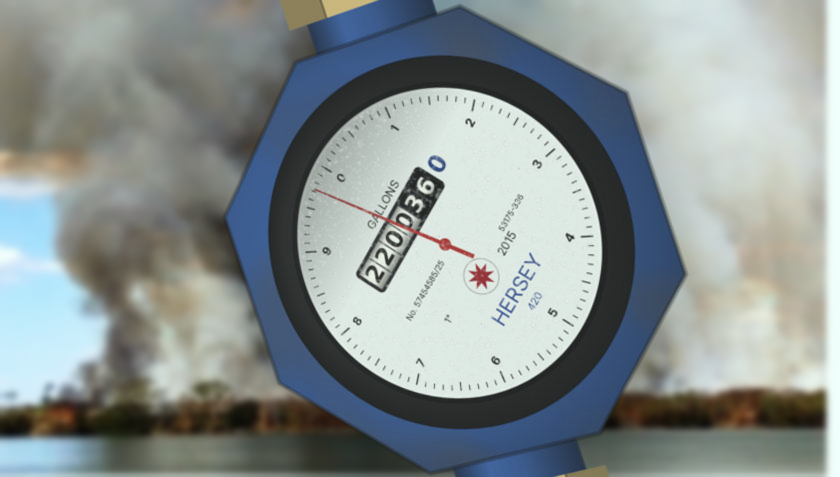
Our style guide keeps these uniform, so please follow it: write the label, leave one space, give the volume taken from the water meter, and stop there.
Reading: 2200359.7 gal
